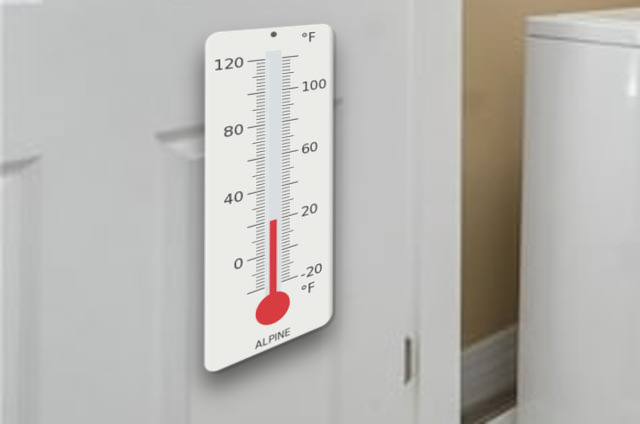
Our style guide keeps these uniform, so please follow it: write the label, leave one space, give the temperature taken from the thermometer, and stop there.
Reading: 20 °F
